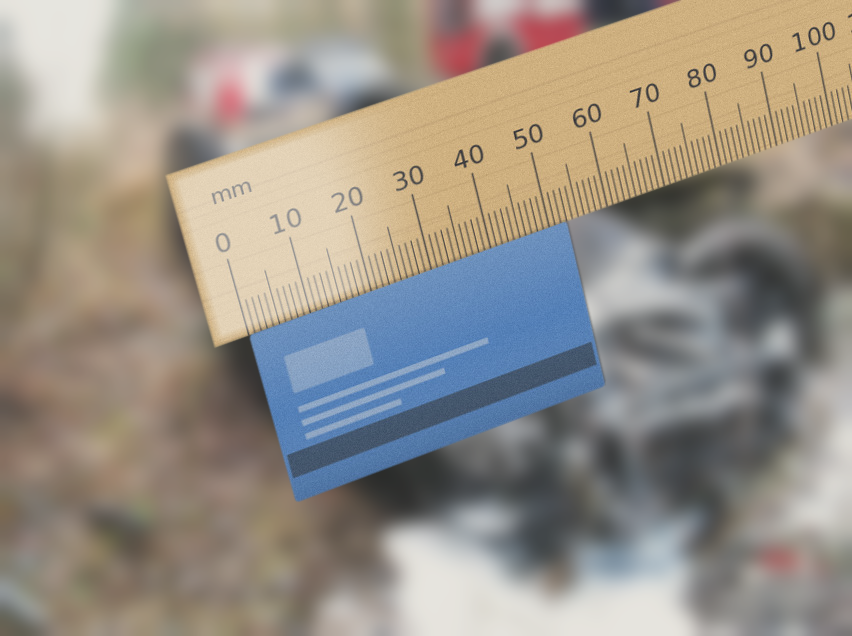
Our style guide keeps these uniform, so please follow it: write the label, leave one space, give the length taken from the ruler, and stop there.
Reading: 53 mm
